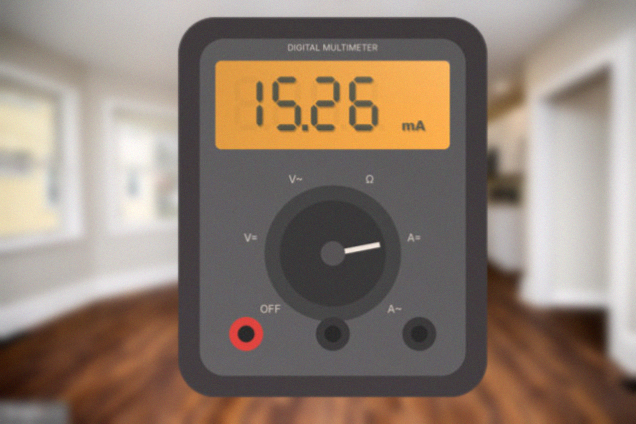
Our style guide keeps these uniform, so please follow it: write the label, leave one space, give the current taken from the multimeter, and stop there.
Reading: 15.26 mA
